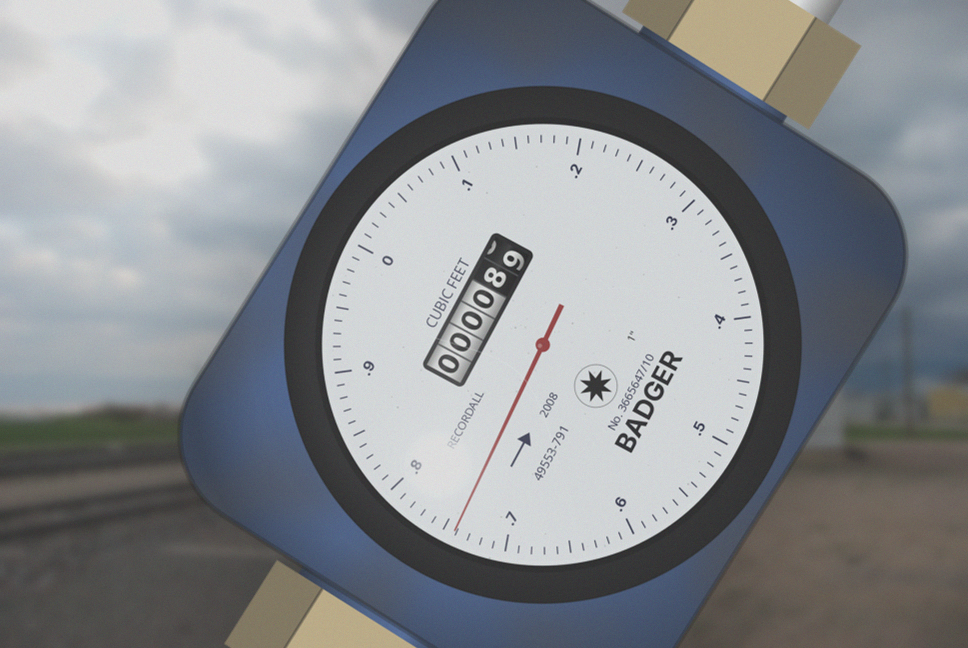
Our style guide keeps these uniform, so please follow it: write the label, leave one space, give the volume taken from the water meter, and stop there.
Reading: 88.74 ft³
